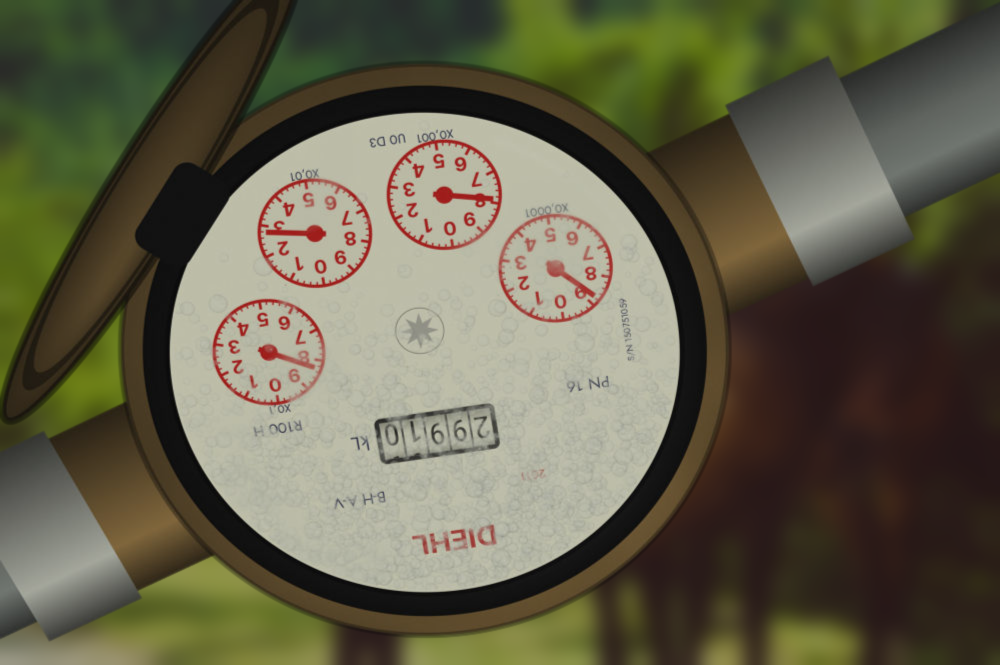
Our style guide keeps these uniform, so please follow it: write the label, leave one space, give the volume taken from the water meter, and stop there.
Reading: 29909.8278 kL
